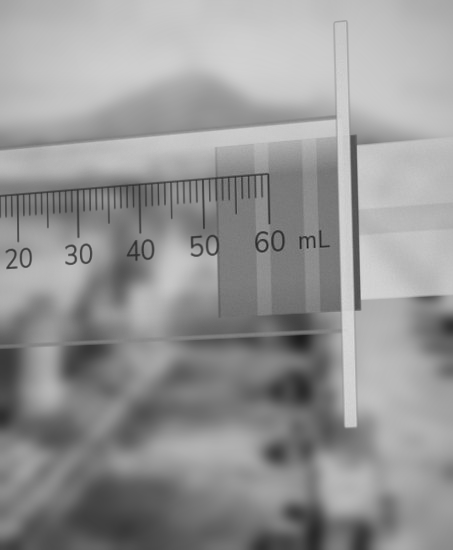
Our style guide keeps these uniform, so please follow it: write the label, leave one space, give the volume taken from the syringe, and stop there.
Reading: 52 mL
